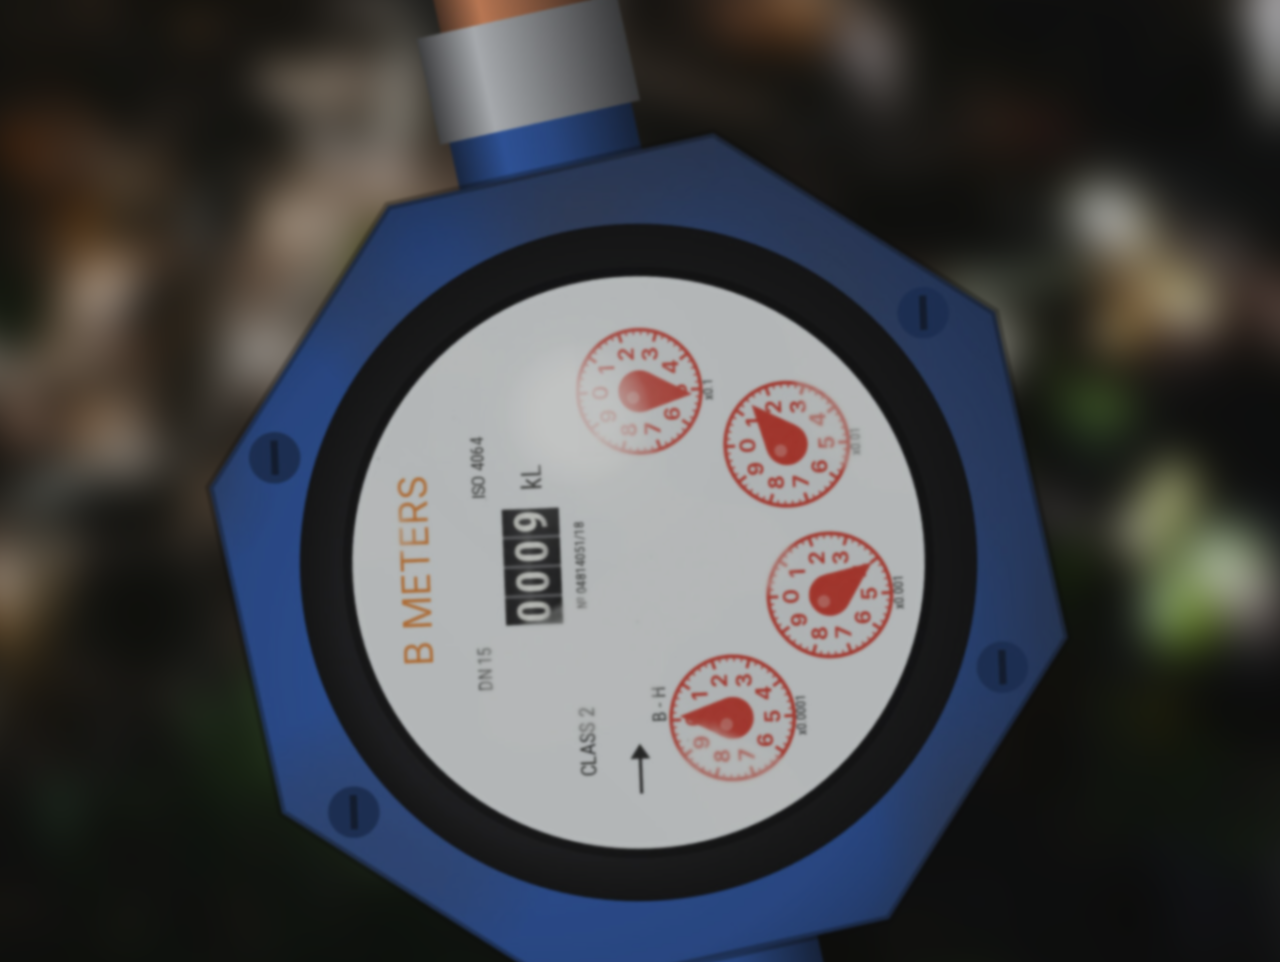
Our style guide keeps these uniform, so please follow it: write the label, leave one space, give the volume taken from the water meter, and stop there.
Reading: 9.5140 kL
